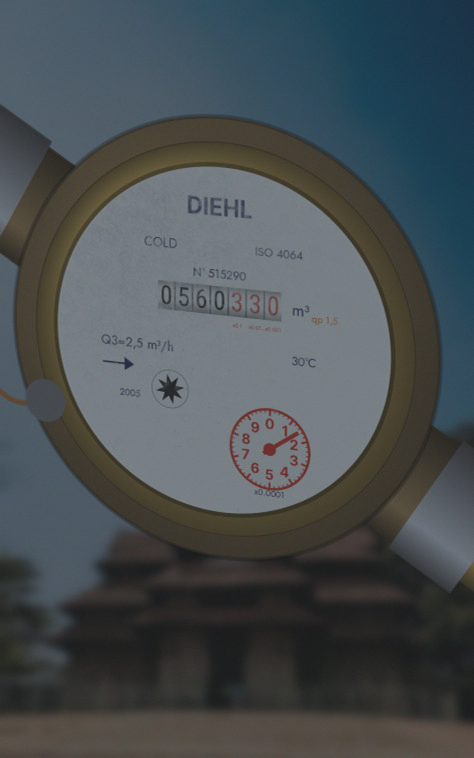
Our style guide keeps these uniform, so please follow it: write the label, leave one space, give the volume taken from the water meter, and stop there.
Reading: 560.3301 m³
